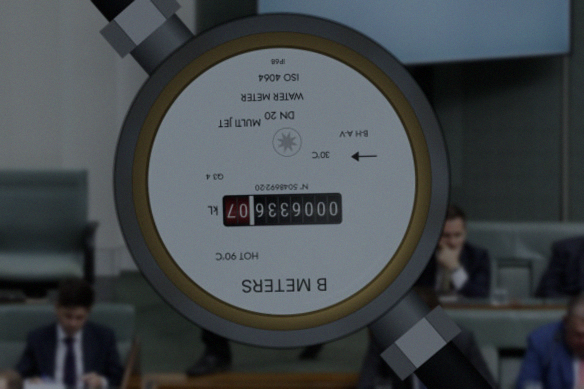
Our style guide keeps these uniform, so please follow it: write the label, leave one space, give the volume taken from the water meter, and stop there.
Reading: 6336.07 kL
